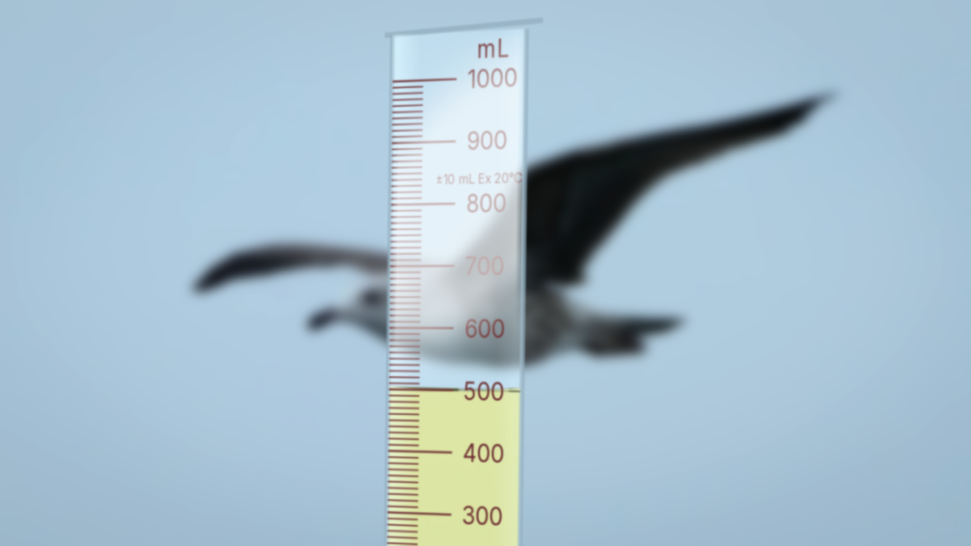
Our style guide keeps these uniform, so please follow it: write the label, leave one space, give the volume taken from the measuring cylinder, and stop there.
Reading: 500 mL
